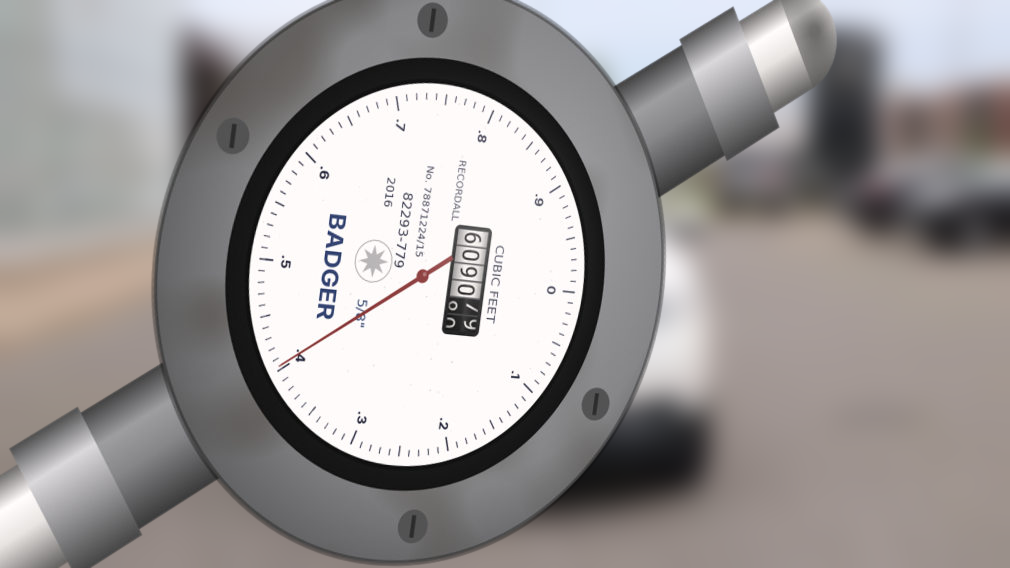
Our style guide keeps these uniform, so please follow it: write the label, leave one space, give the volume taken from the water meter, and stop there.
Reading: 609079.40 ft³
